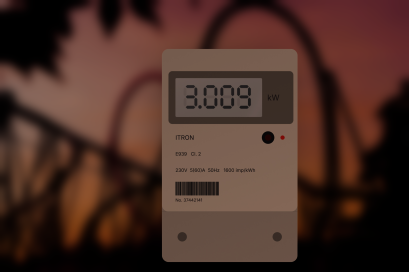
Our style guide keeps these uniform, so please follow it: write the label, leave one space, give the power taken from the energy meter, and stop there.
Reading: 3.009 kW
